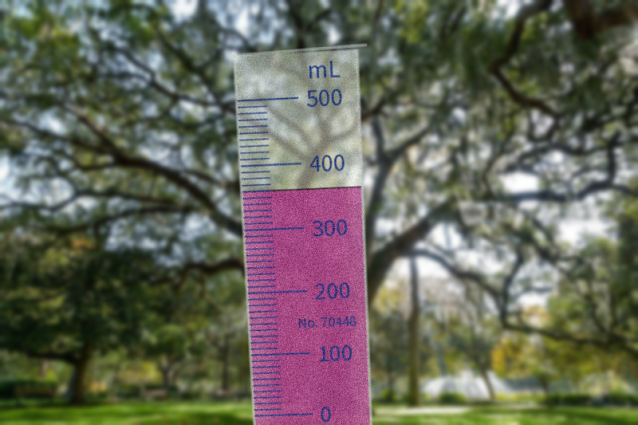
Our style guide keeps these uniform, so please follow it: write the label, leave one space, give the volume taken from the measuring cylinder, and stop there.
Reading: 360 mL
